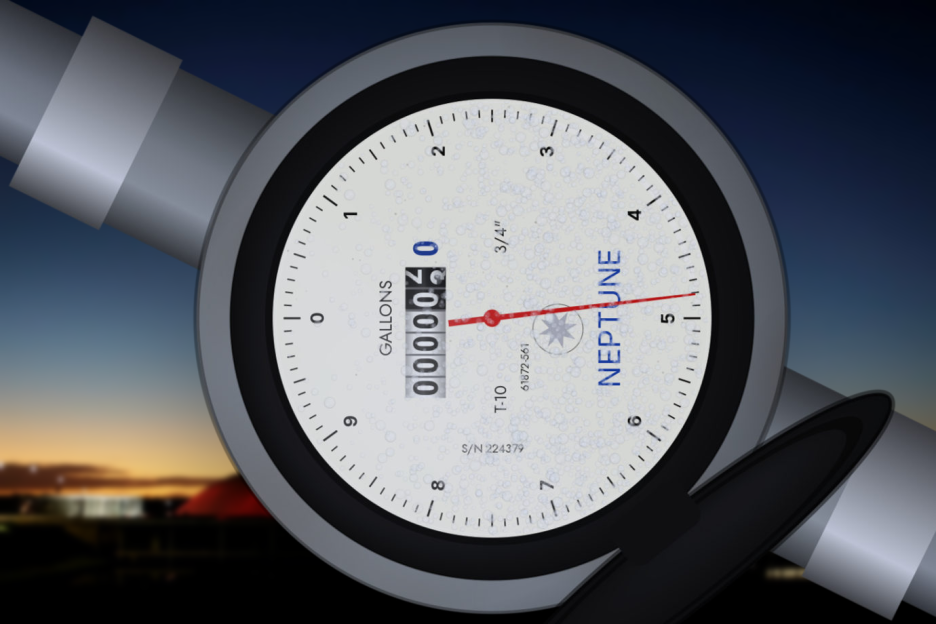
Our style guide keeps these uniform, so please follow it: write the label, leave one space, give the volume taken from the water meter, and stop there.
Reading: 24.8 gal
